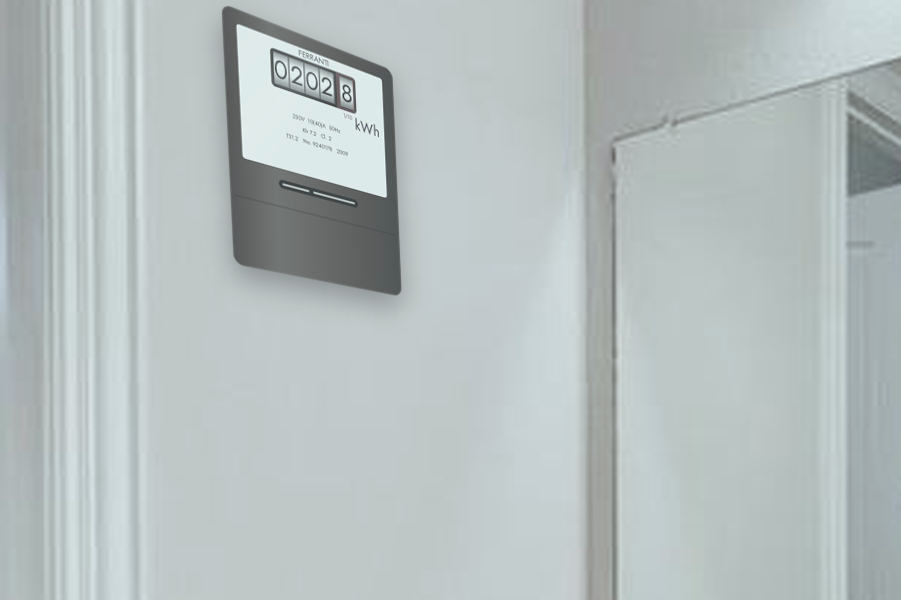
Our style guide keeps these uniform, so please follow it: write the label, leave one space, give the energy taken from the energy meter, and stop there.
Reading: 202.8 kWh
